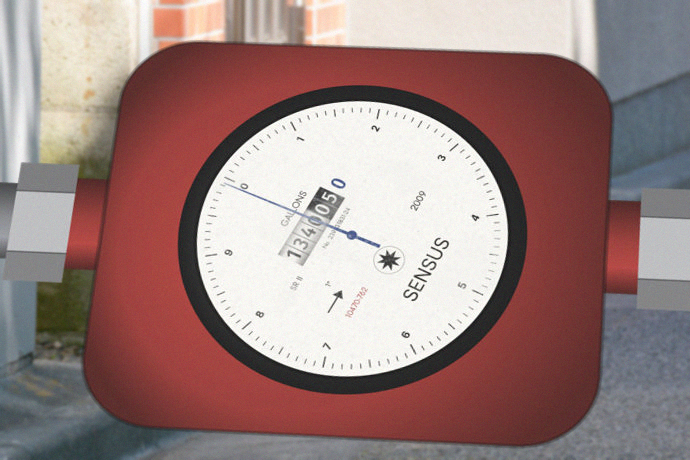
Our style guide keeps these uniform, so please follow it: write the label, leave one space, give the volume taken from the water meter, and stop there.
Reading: 1340049.9 gal
